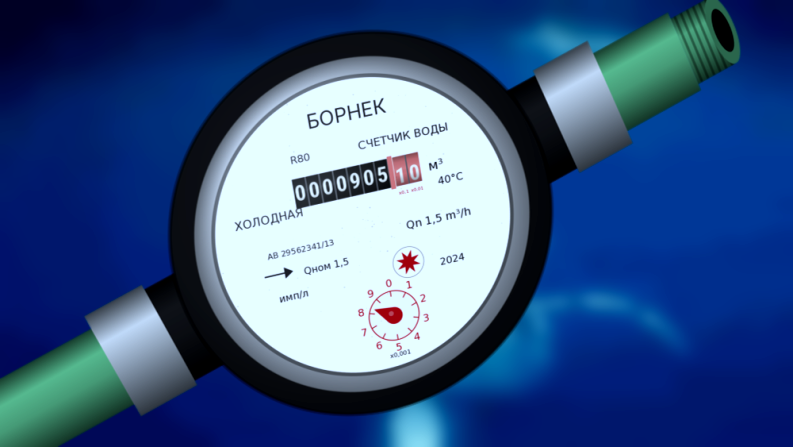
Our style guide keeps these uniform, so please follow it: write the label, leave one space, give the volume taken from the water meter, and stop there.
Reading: 905.098 m³
